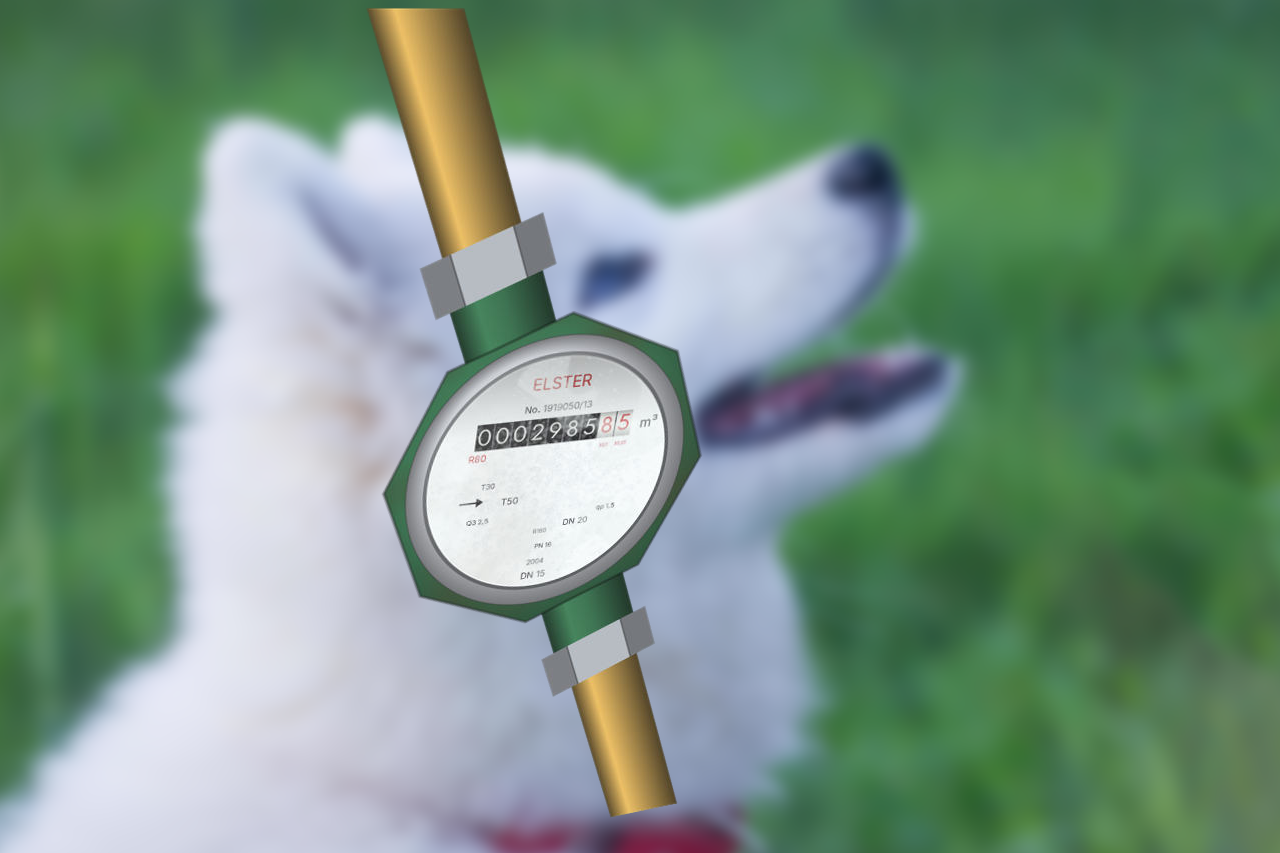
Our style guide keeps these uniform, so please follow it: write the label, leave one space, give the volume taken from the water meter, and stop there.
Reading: 2985.85 m³
